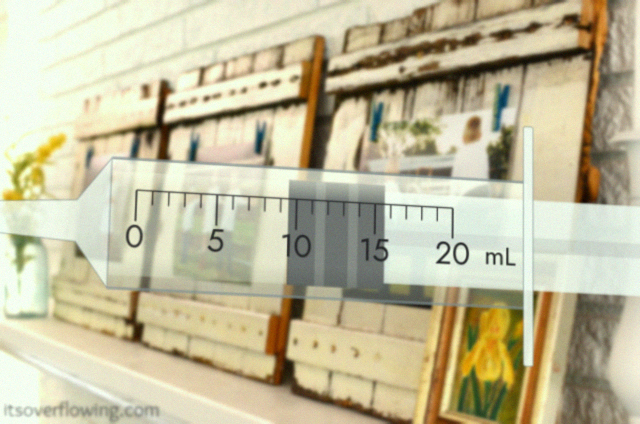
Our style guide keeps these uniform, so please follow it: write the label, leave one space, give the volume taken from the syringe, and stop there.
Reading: 9.5 mL
